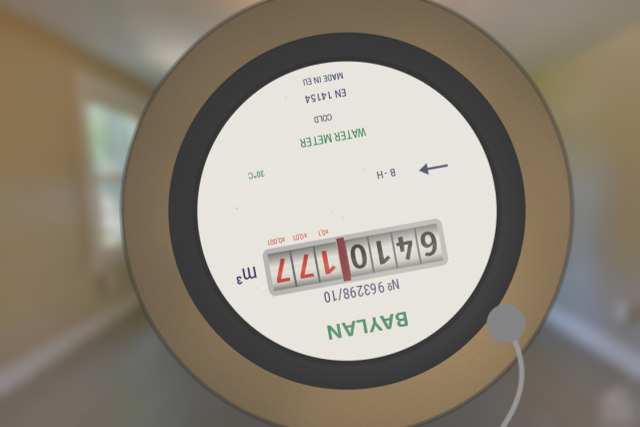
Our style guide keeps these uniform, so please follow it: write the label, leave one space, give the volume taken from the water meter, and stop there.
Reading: 6410.177 m³
